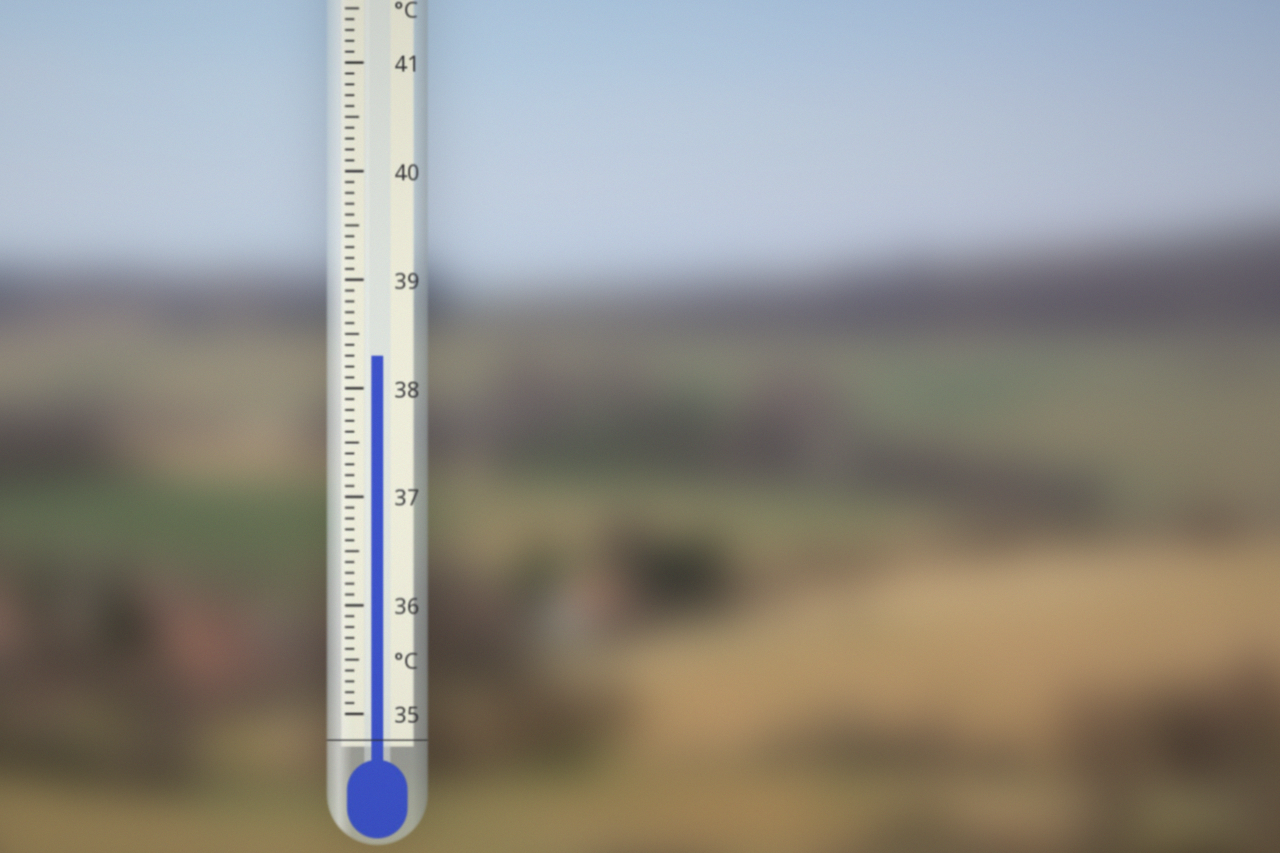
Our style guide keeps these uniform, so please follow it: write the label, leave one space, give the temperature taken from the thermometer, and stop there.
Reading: 38.3 °C
